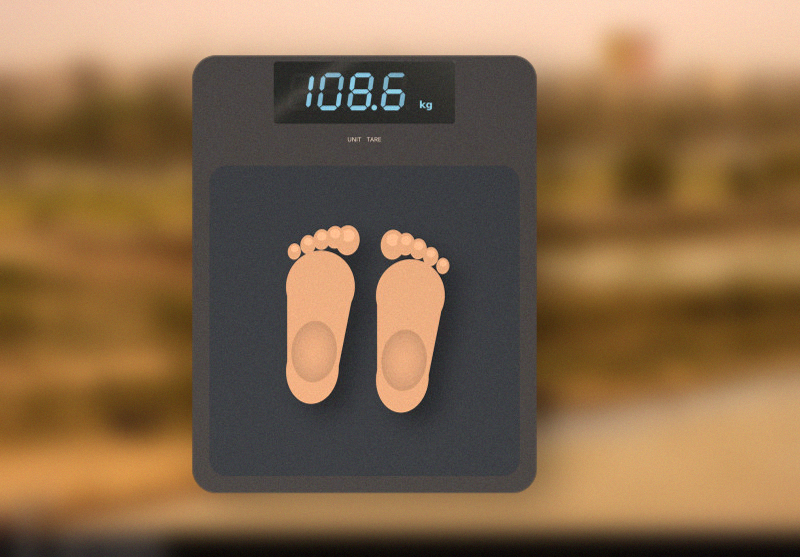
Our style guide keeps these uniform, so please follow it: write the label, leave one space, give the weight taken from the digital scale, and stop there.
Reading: 108.6 kg
